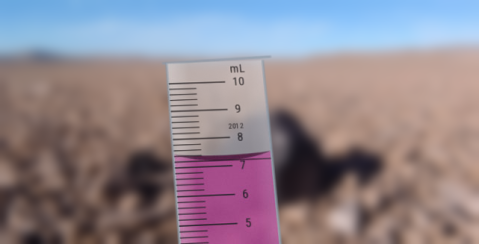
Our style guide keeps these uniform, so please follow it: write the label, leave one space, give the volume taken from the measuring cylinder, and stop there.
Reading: 7.2 mL
